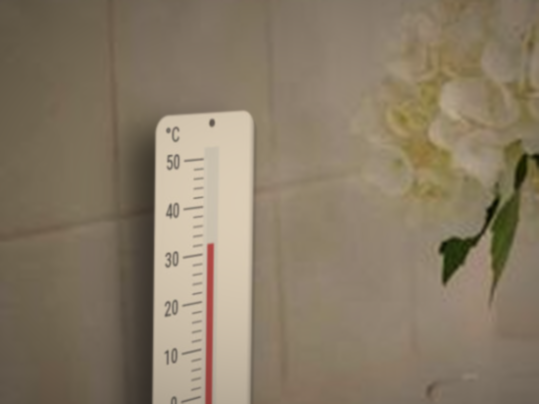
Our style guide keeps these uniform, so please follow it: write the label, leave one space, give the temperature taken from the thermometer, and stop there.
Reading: 32 °C
